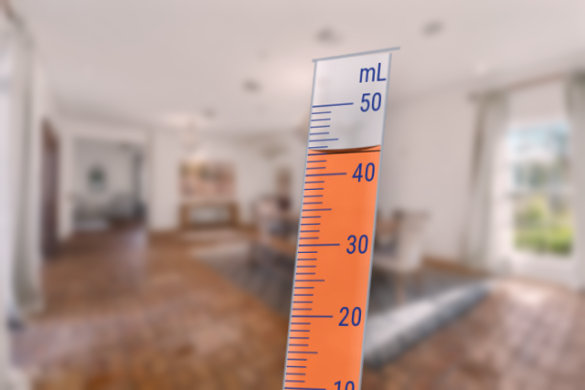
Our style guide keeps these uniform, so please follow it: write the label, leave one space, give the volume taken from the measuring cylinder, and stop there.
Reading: 43 mL
